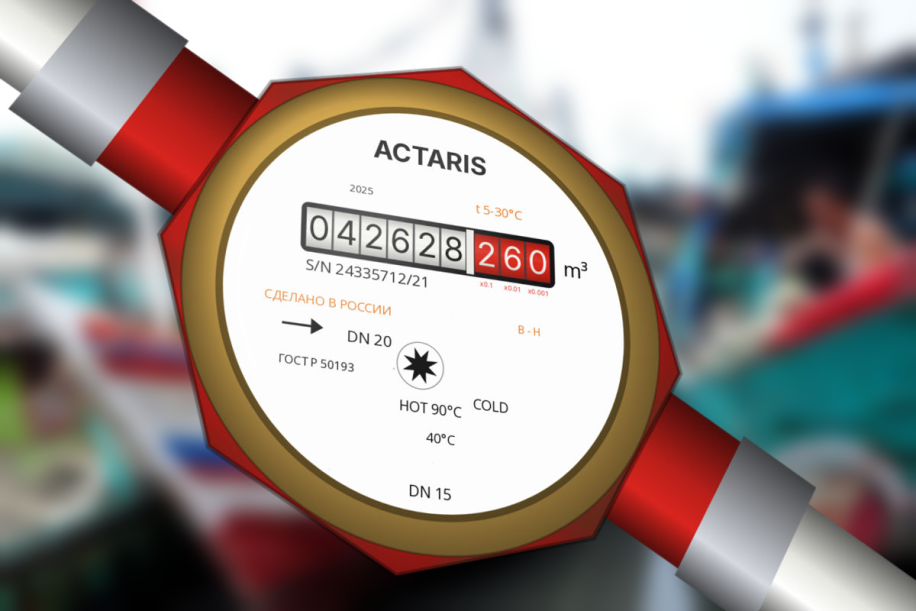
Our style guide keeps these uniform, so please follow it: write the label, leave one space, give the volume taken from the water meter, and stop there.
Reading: 42628.260 m³
